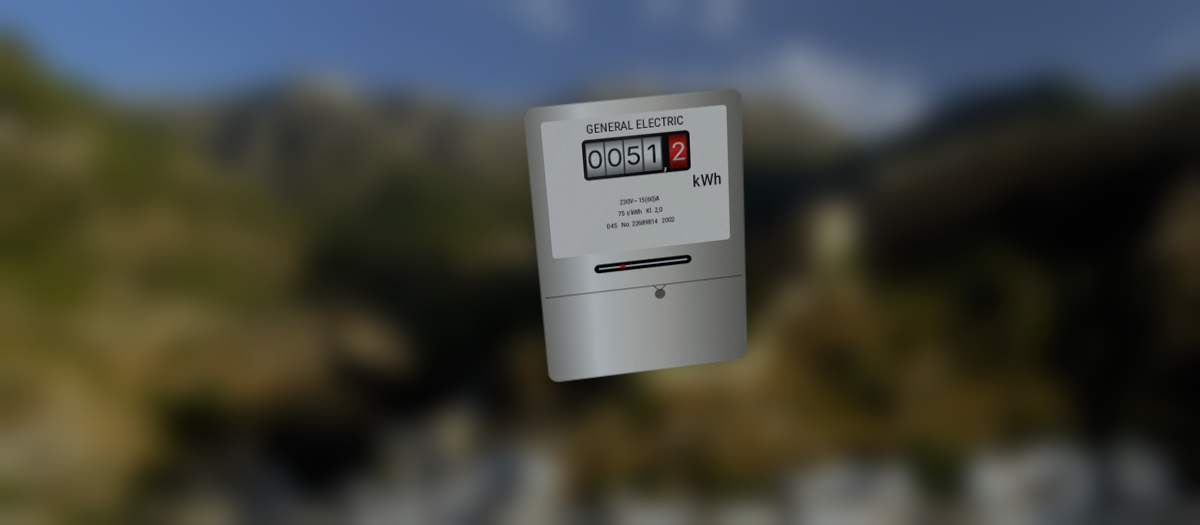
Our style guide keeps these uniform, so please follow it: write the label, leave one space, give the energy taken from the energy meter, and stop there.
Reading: 51.2 kWh
